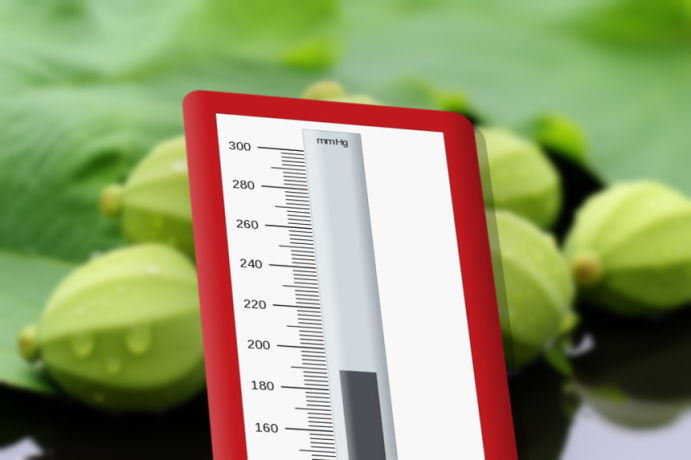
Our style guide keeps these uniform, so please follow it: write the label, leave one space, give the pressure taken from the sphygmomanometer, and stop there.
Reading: 190 mmHg
